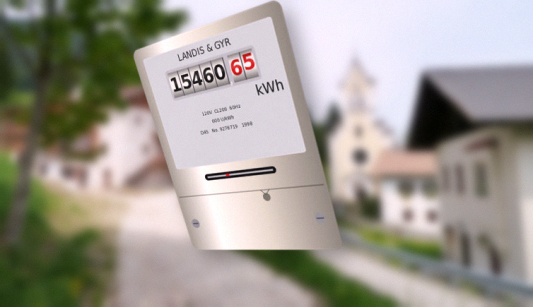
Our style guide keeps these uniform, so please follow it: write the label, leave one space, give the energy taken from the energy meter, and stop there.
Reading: 15460.65 kWh
